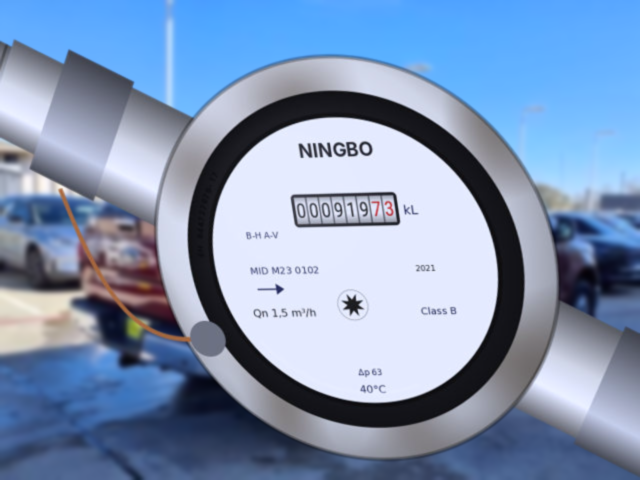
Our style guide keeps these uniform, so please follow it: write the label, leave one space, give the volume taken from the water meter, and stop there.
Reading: 919.73 kL
